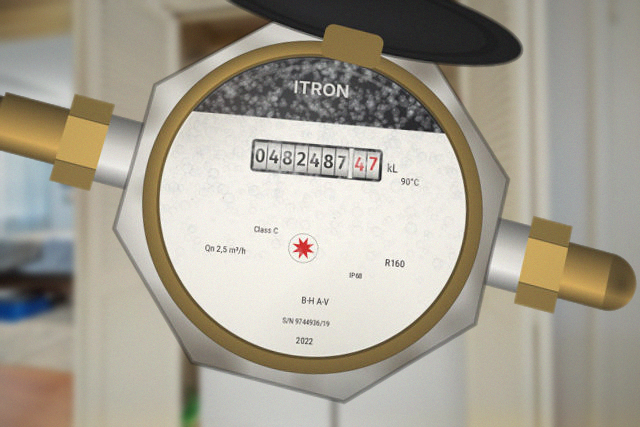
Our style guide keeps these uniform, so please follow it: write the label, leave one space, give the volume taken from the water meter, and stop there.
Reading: 482487.47 kL
